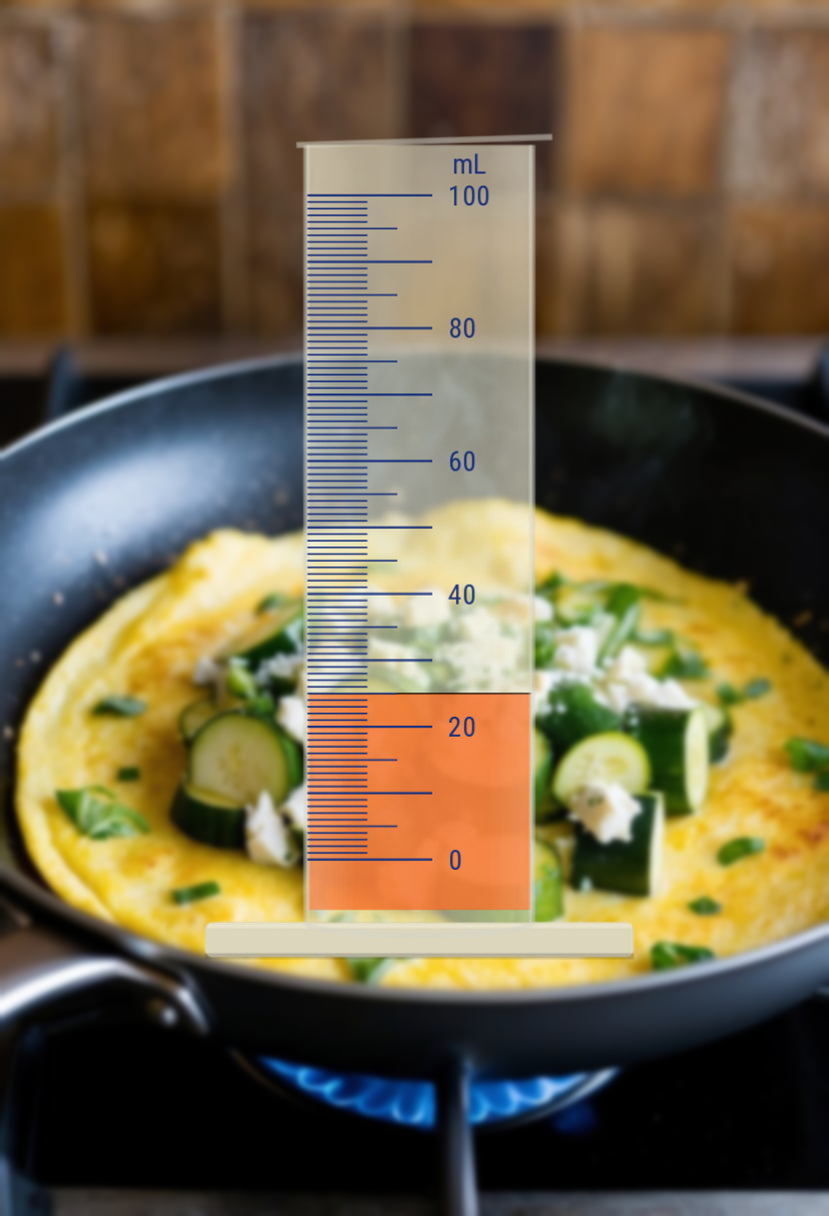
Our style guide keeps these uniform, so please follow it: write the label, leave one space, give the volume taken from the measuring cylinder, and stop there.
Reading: 25 mL
